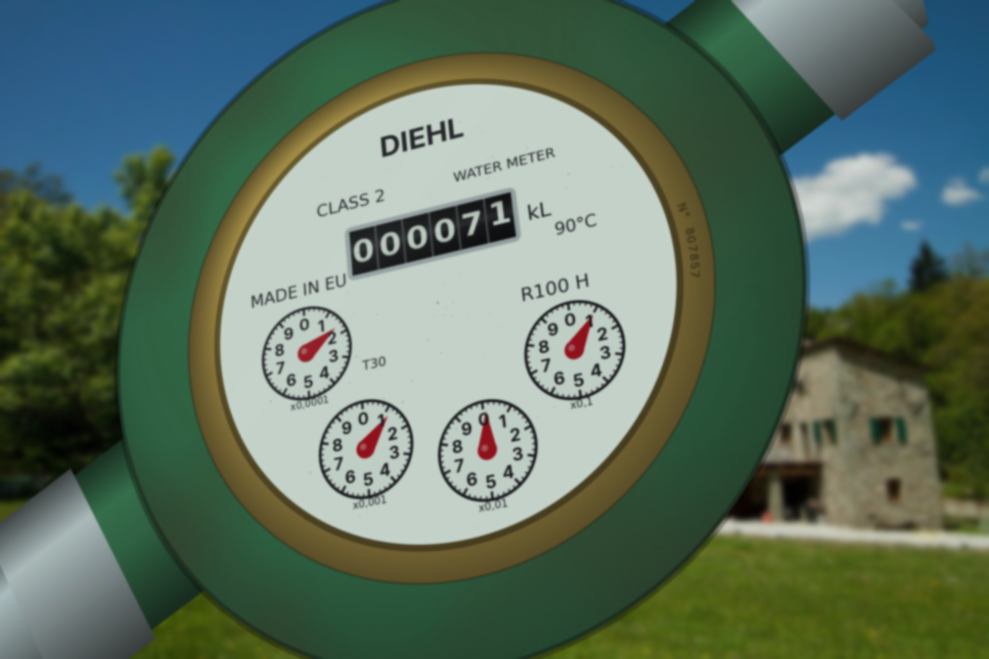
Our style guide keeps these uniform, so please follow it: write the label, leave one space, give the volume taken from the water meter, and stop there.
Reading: 71.1011 kL
